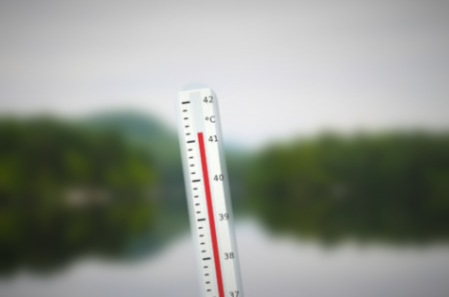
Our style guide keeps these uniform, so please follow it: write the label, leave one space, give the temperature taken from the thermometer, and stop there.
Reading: 41.2 °C
